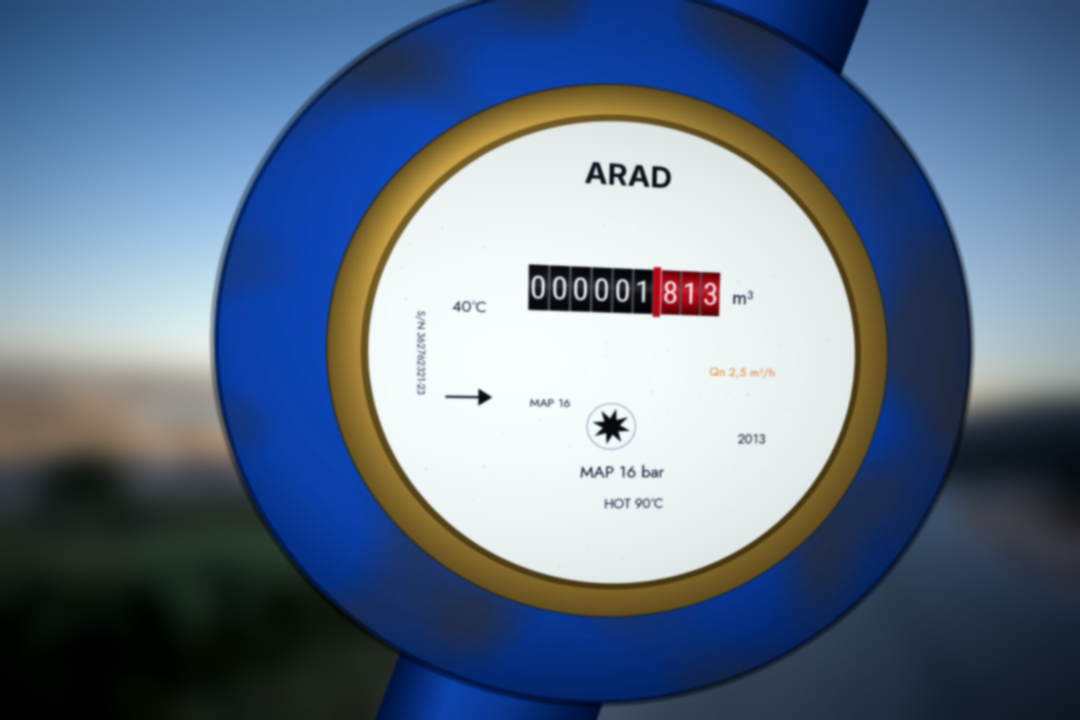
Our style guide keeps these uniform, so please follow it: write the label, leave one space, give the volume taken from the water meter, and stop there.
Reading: 1.813 m³
